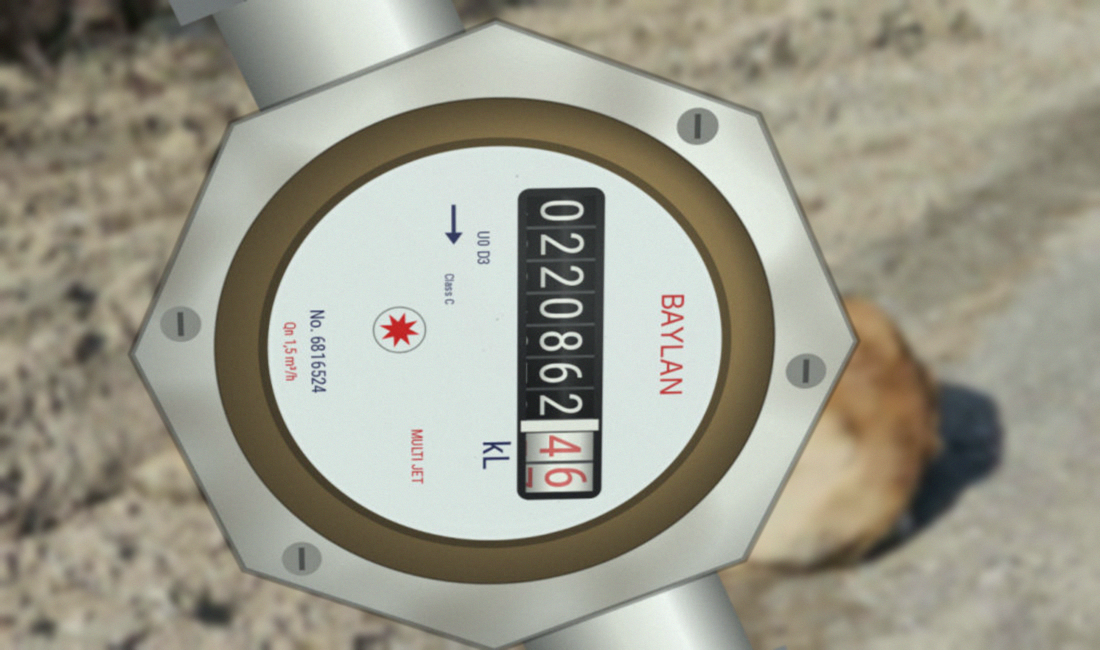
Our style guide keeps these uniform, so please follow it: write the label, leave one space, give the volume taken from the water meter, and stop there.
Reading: 220862.46 kL
